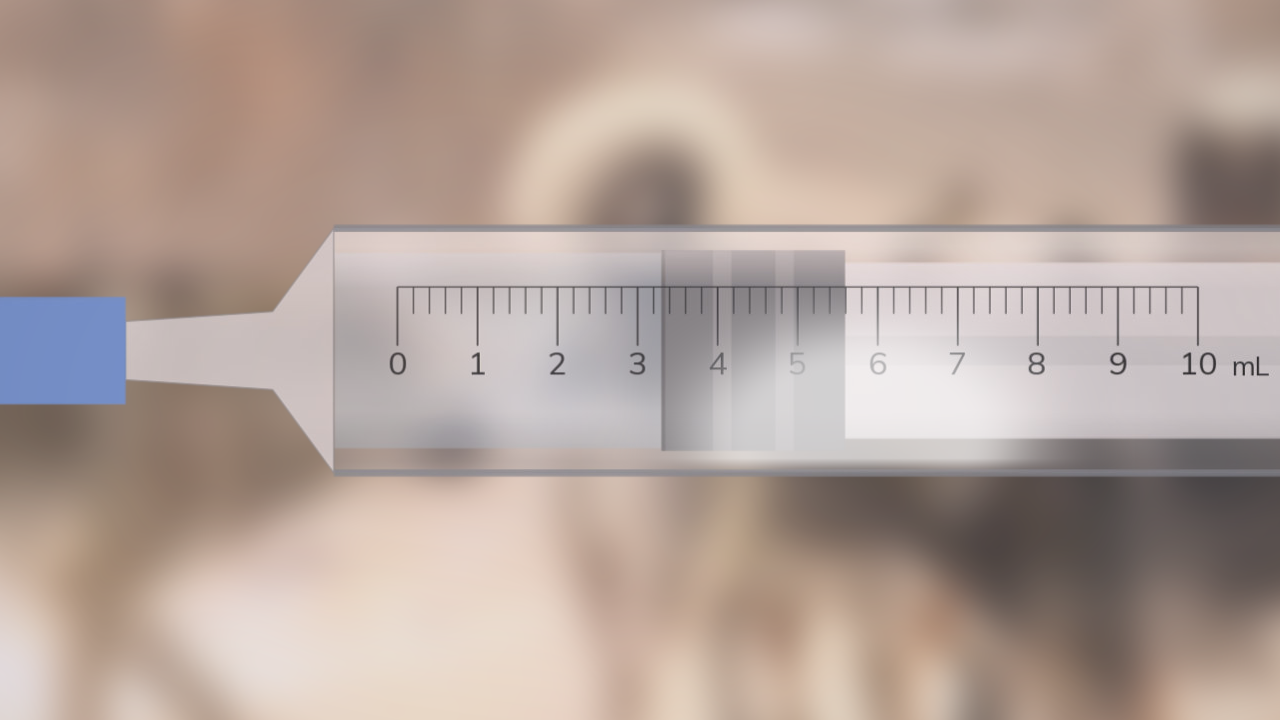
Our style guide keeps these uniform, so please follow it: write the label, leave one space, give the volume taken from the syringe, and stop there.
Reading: 3.3 mL
